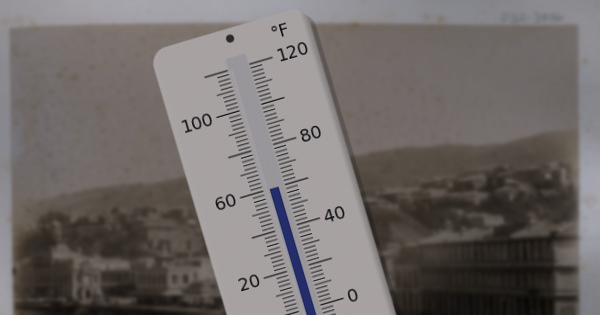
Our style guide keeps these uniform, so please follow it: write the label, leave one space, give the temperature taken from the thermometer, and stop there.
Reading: 60 °F
